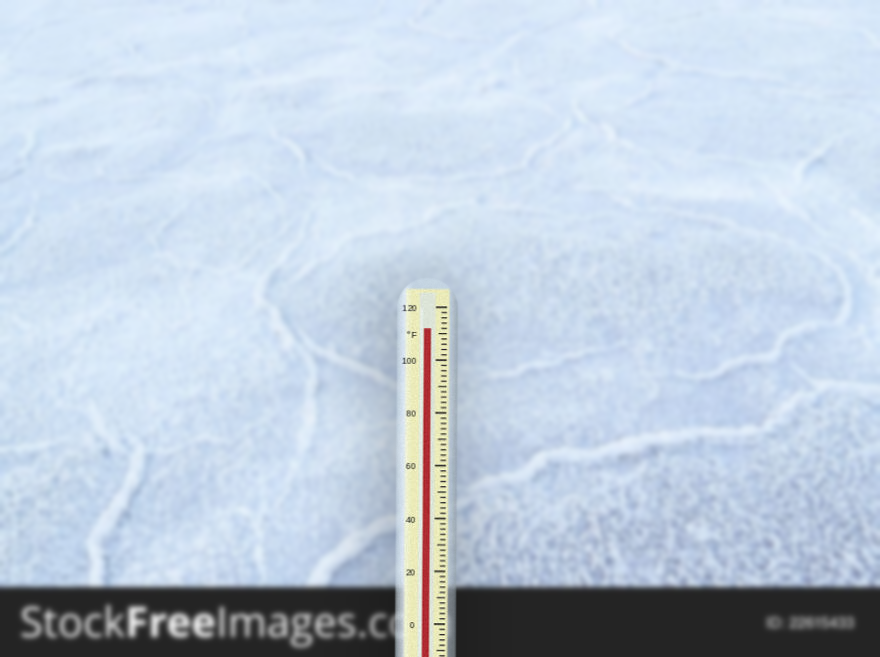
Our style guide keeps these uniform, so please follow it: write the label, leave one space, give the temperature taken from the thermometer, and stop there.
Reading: 112 °F
